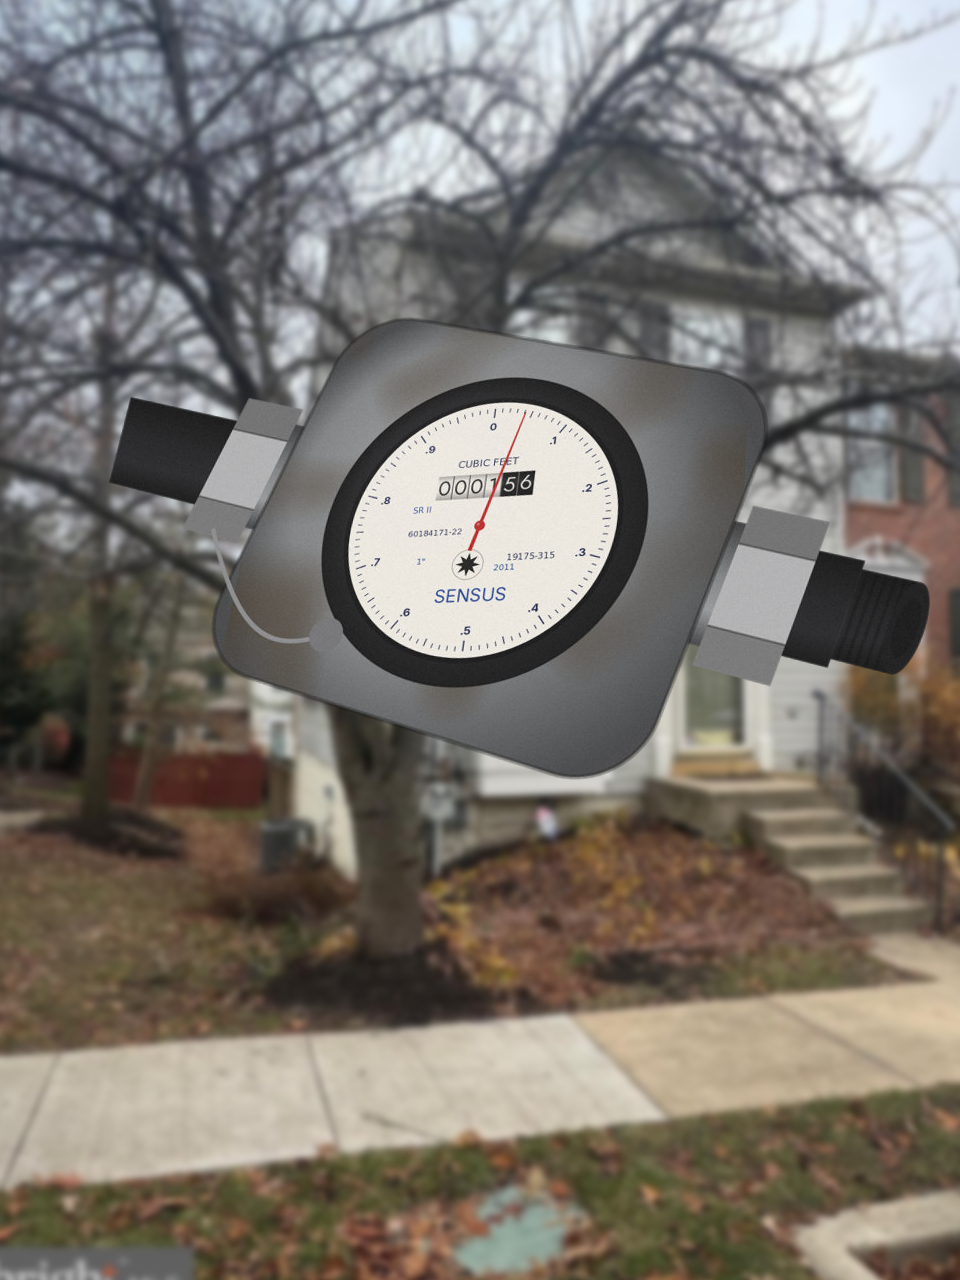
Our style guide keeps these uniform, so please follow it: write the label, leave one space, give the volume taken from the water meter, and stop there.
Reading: 156.04 ft³
